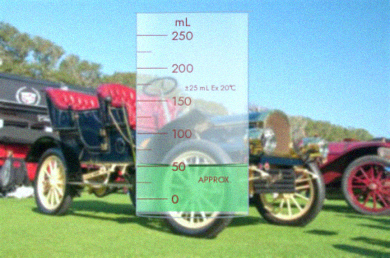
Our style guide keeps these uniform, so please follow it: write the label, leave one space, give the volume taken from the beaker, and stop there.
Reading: 50 mL
